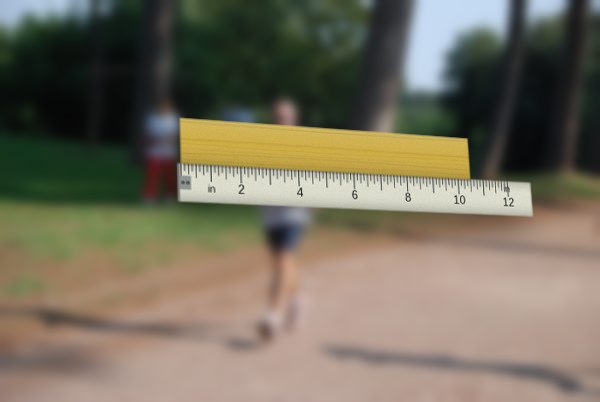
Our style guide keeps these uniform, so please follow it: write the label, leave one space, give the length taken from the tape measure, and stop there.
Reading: 10.5 in
